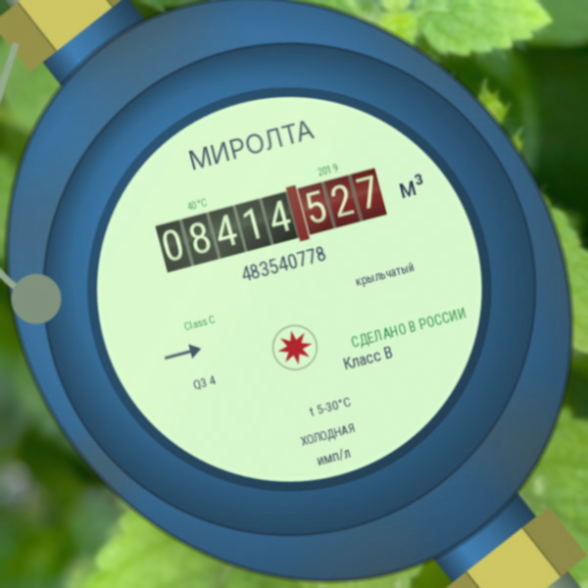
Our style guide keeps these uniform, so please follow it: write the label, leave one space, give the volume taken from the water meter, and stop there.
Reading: 8414.527 m³
